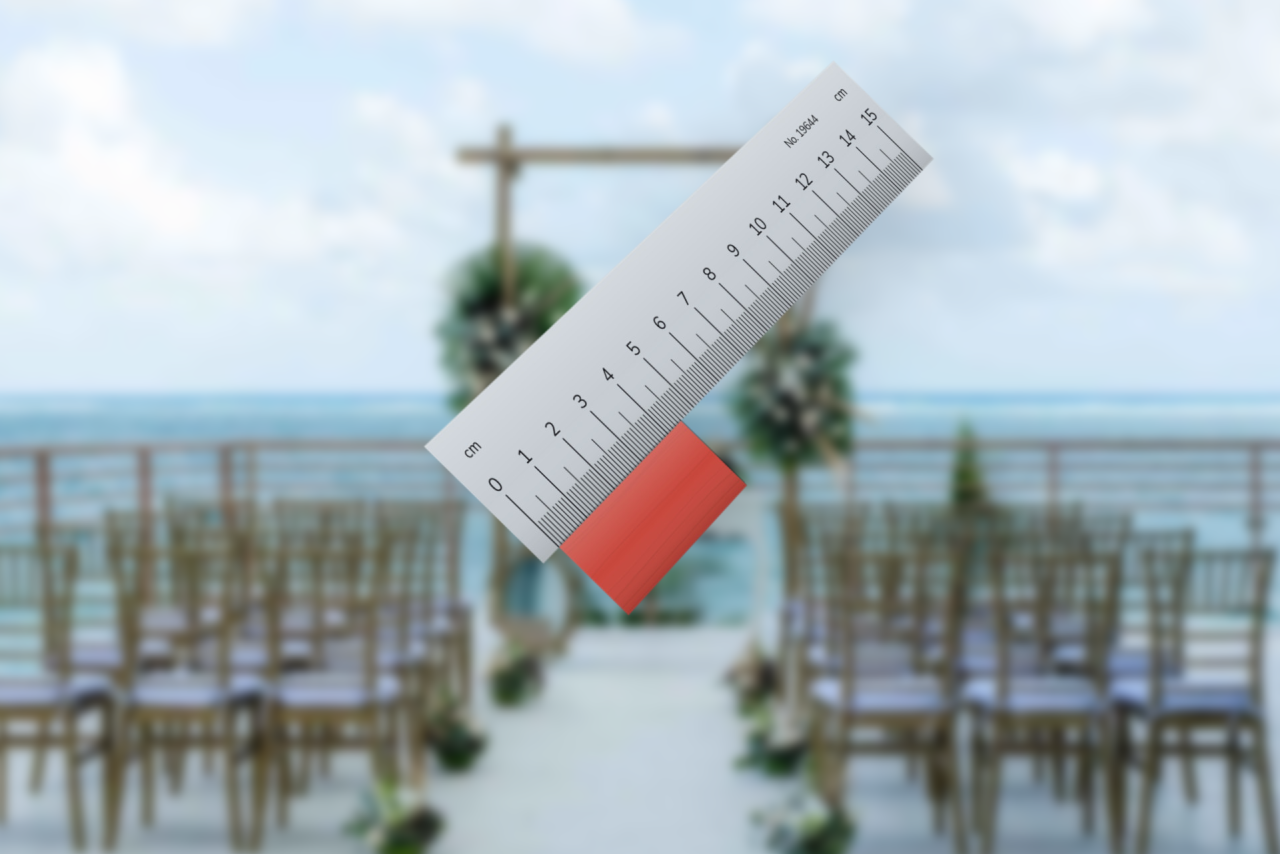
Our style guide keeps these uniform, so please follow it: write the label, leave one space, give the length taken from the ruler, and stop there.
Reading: 4.5 cm
